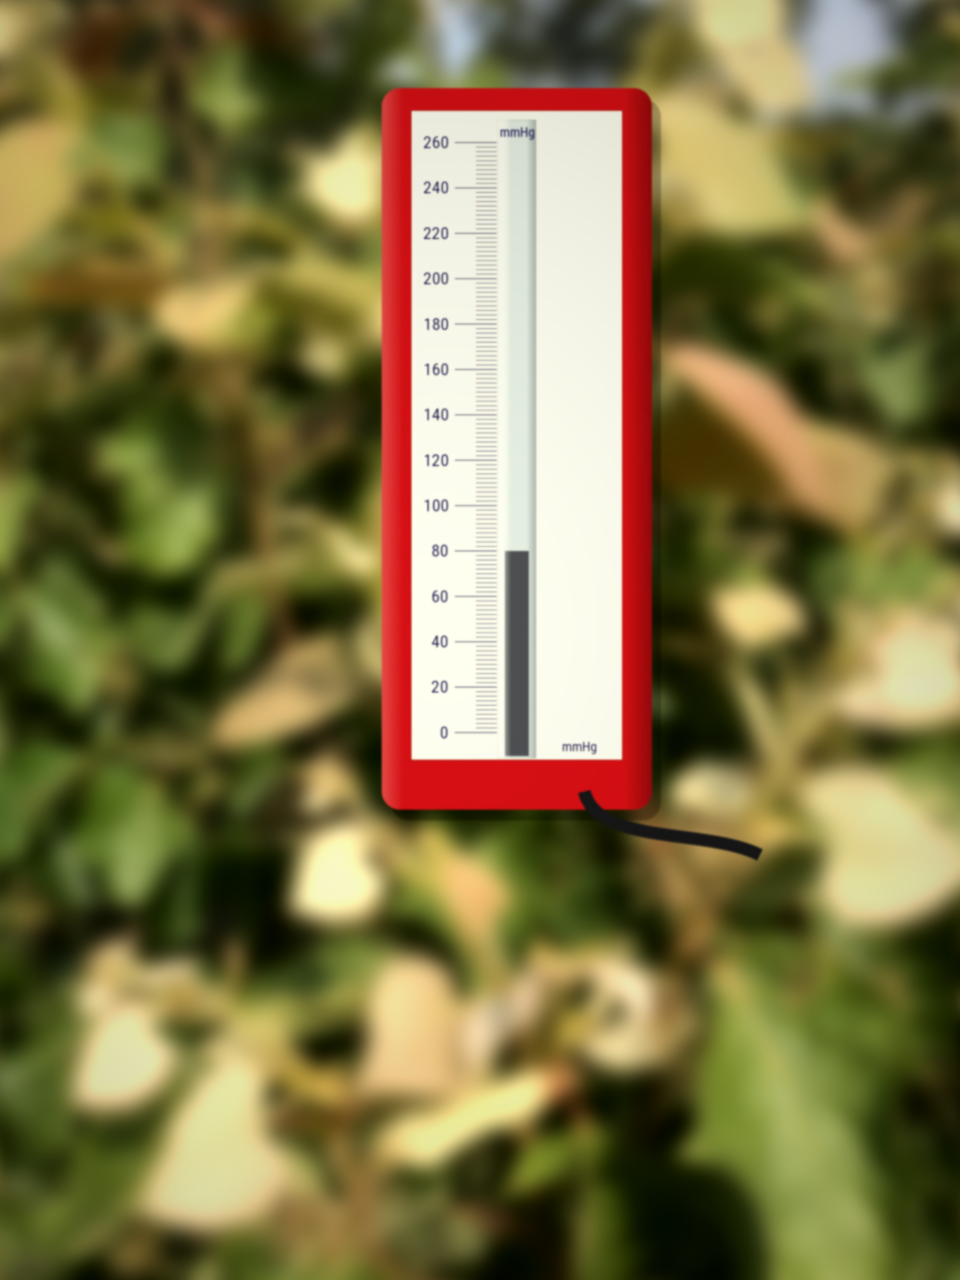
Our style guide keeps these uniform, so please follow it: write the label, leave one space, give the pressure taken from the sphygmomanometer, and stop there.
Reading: 80 mmHg
